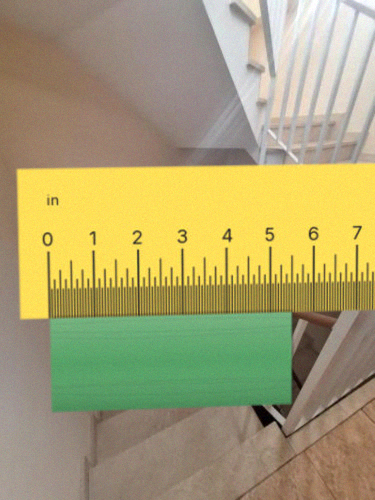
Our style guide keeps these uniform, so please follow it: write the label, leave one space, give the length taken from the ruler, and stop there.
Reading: 5.5 in
